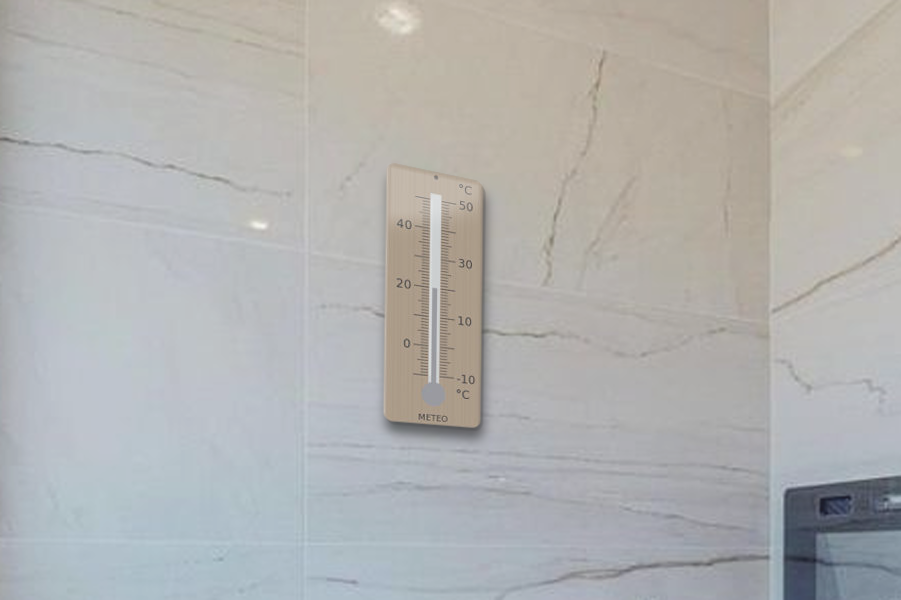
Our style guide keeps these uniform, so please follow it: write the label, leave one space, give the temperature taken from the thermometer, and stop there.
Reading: 20 °C
